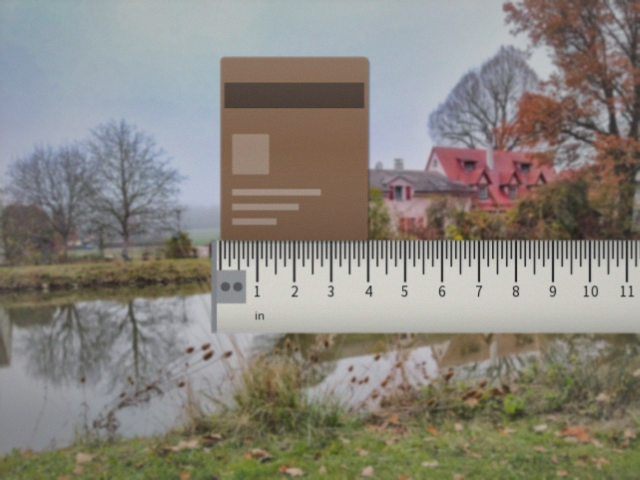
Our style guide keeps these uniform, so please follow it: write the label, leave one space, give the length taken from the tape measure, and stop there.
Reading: 4 in
